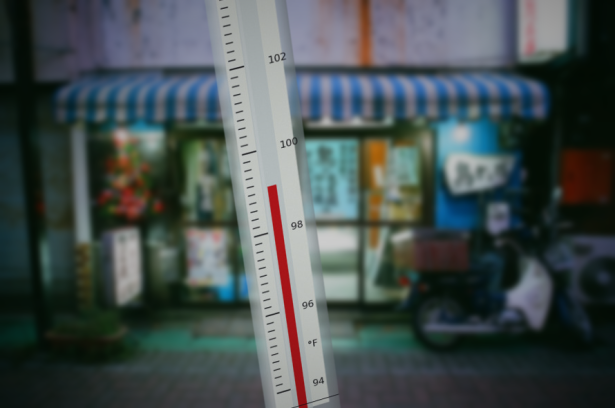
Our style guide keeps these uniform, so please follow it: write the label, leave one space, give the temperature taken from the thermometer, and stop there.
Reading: 99.1 °F
